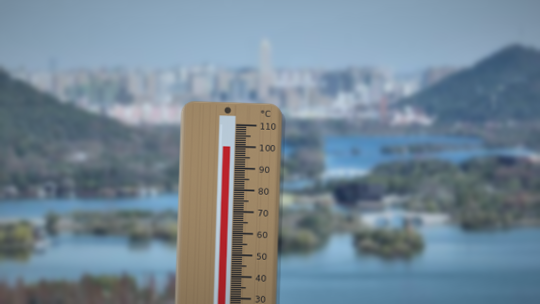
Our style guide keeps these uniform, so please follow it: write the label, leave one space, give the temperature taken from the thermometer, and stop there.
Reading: 100 °C
